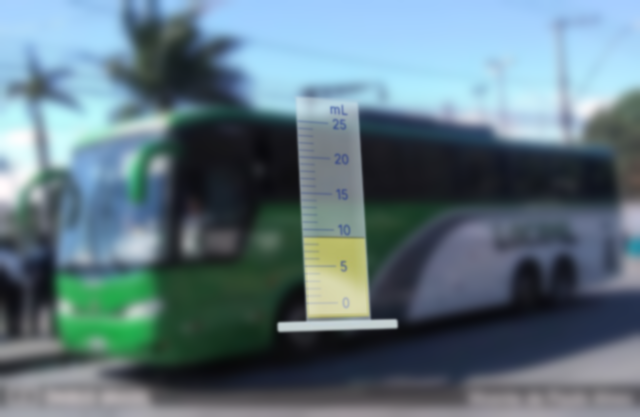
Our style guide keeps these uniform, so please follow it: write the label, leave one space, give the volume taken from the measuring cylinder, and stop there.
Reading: 9 mL
